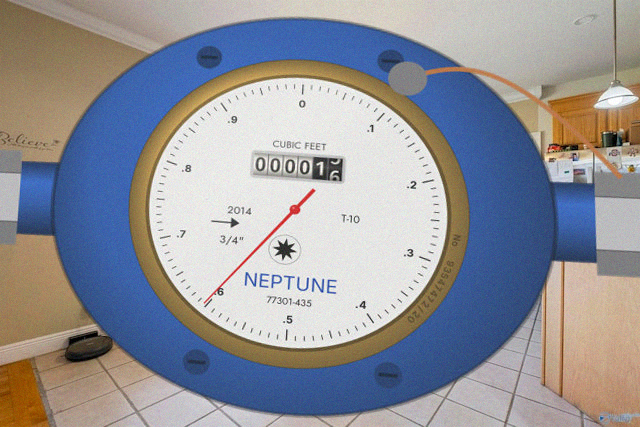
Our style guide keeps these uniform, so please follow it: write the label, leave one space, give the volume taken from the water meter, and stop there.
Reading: 15.60 ft³
